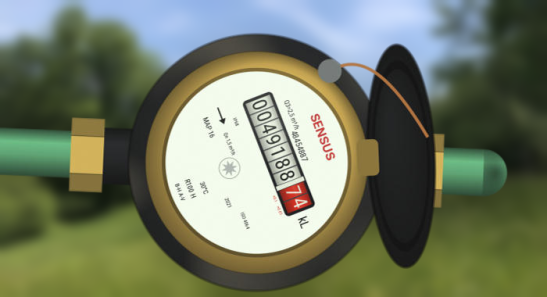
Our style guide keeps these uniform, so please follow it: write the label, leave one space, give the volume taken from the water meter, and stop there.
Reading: 49188.74 kL
